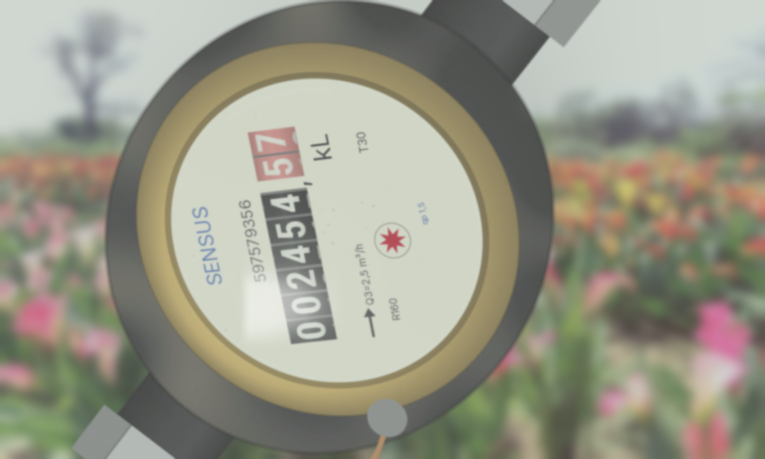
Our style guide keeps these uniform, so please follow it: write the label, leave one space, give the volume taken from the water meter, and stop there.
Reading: 2454.57 kL
